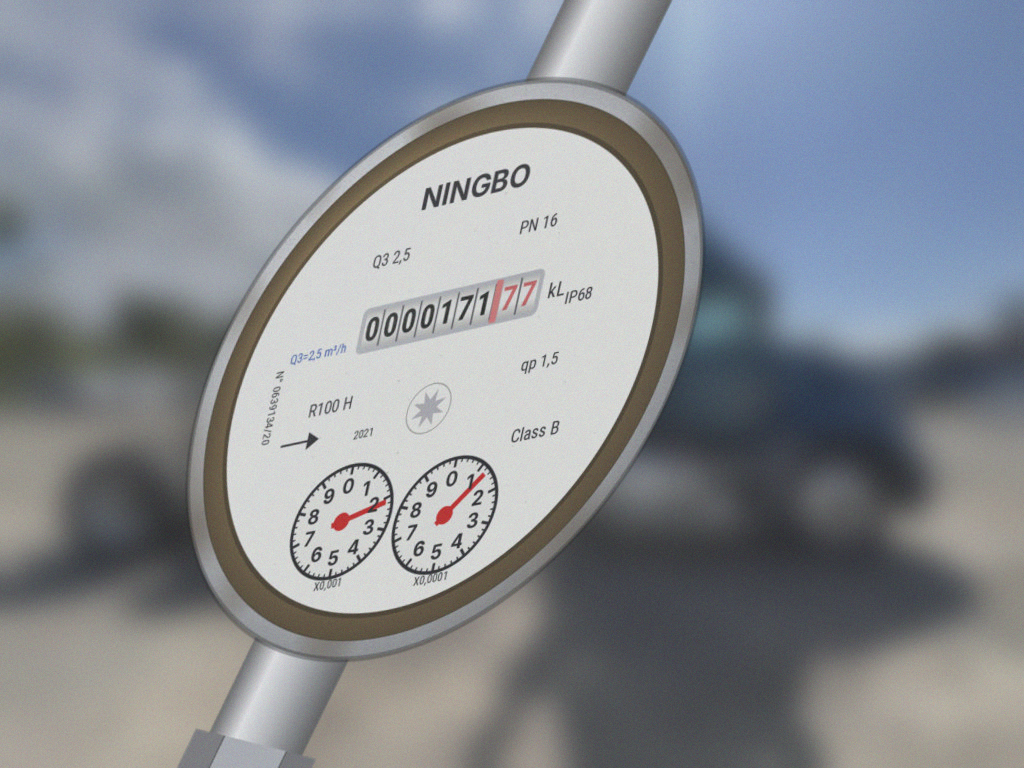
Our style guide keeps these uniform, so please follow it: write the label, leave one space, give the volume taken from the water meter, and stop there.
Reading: 171.7721 kL
